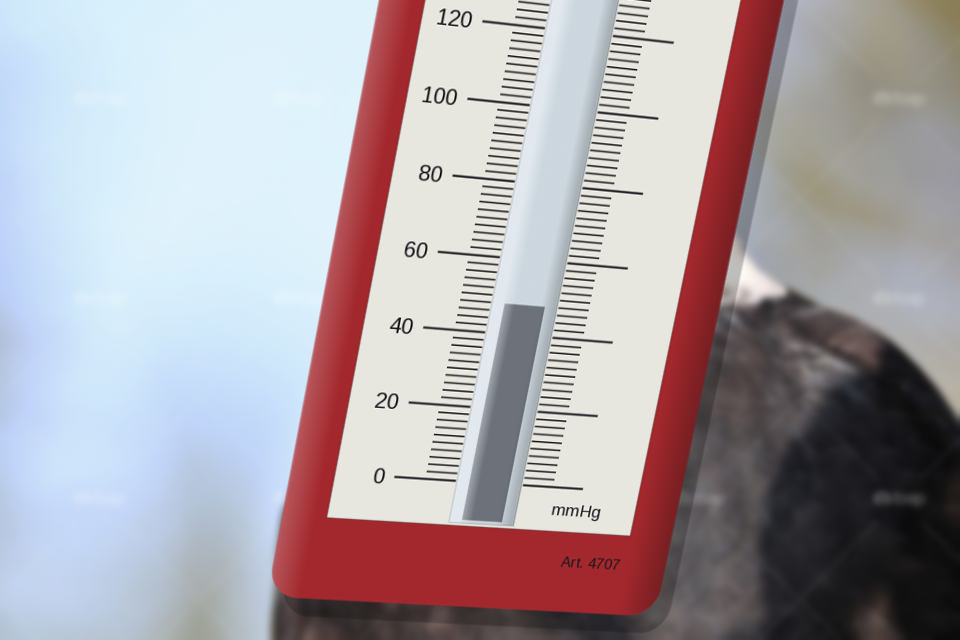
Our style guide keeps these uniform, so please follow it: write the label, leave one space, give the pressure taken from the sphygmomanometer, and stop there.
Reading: 48 mmHg
